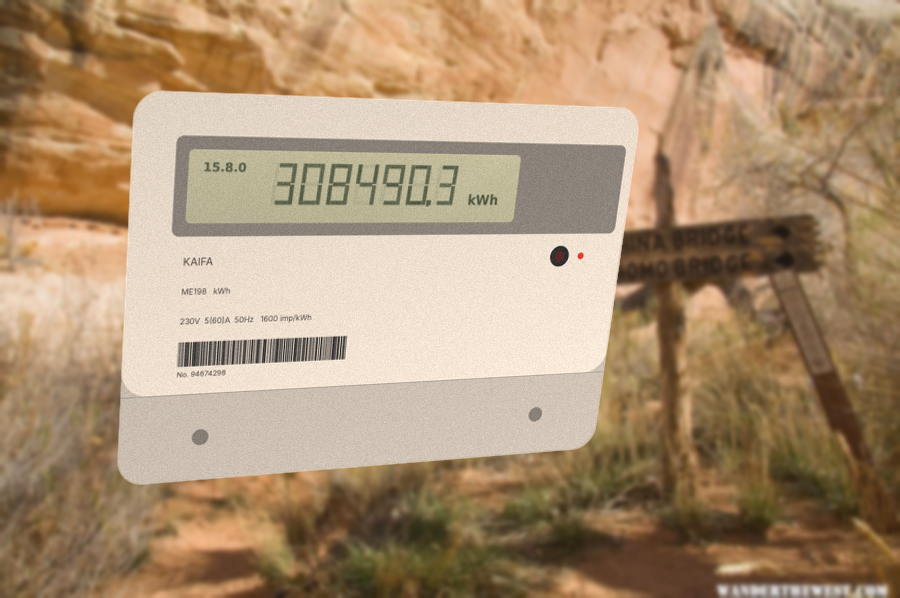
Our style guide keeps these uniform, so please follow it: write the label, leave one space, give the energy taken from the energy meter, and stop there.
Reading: 308490.3 kWh
